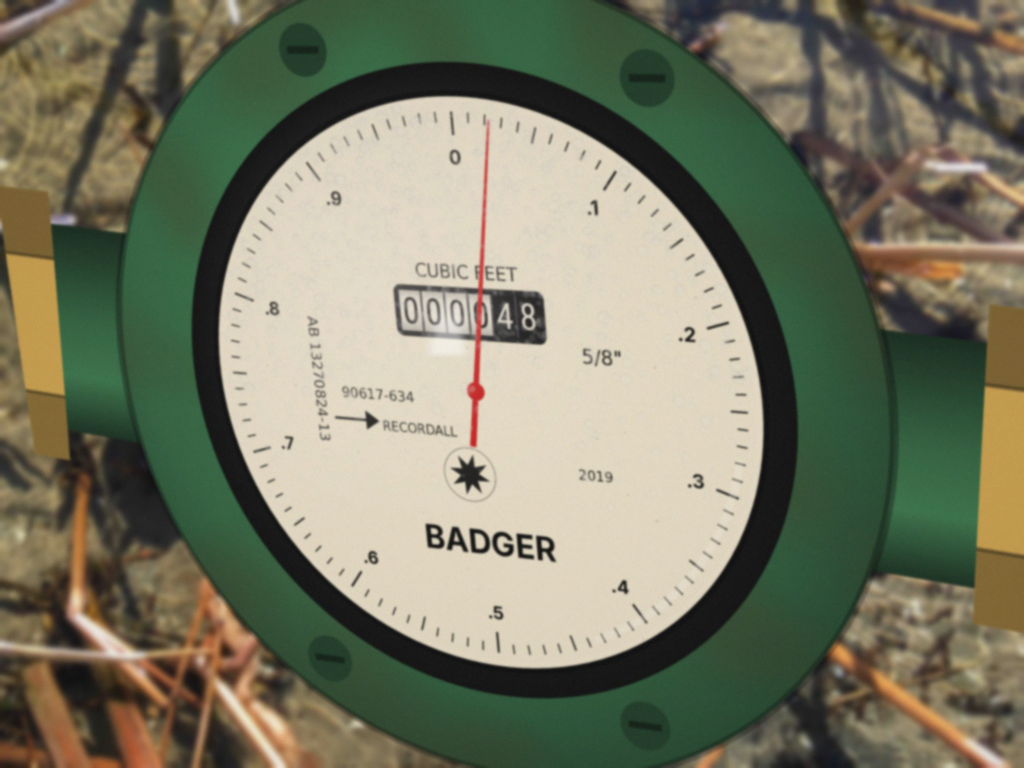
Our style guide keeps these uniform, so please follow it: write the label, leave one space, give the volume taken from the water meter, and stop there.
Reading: 48.02 ft³
